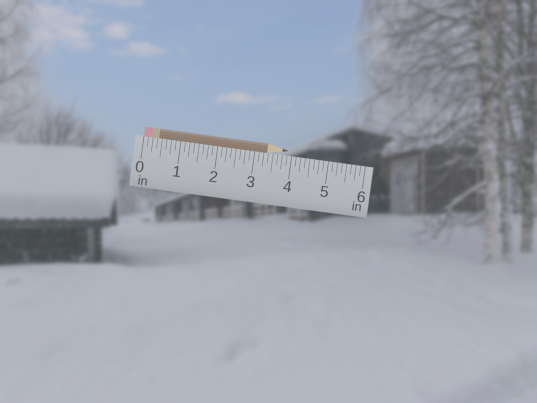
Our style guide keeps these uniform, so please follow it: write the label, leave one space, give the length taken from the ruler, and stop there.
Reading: 3.875 in
